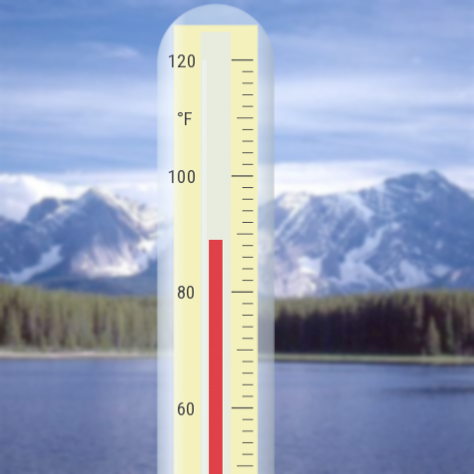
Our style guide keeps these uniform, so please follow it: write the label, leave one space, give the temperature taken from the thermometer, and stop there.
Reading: 89 °F
